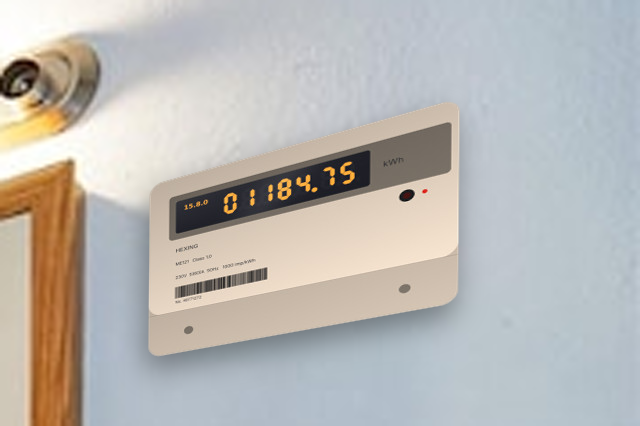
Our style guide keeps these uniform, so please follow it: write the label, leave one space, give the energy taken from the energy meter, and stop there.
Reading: 1184.75 kWh
